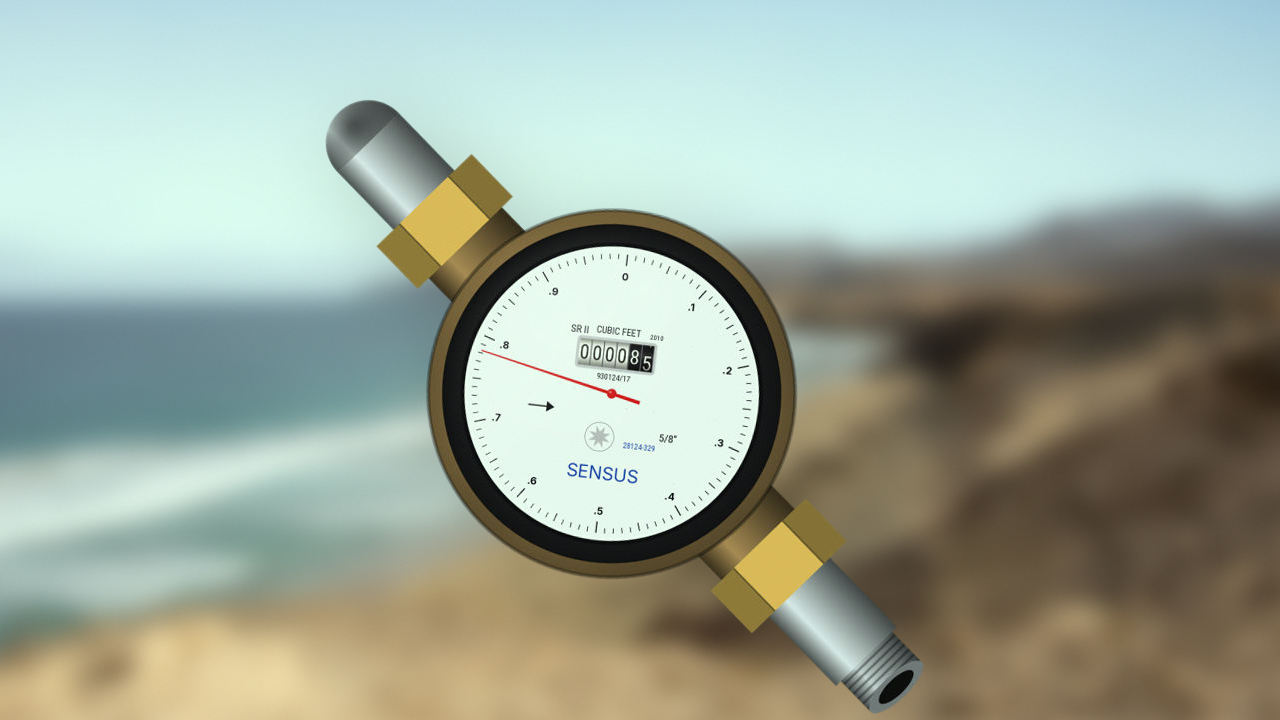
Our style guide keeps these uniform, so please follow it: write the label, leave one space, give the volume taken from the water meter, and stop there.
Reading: 84.78 ft³
